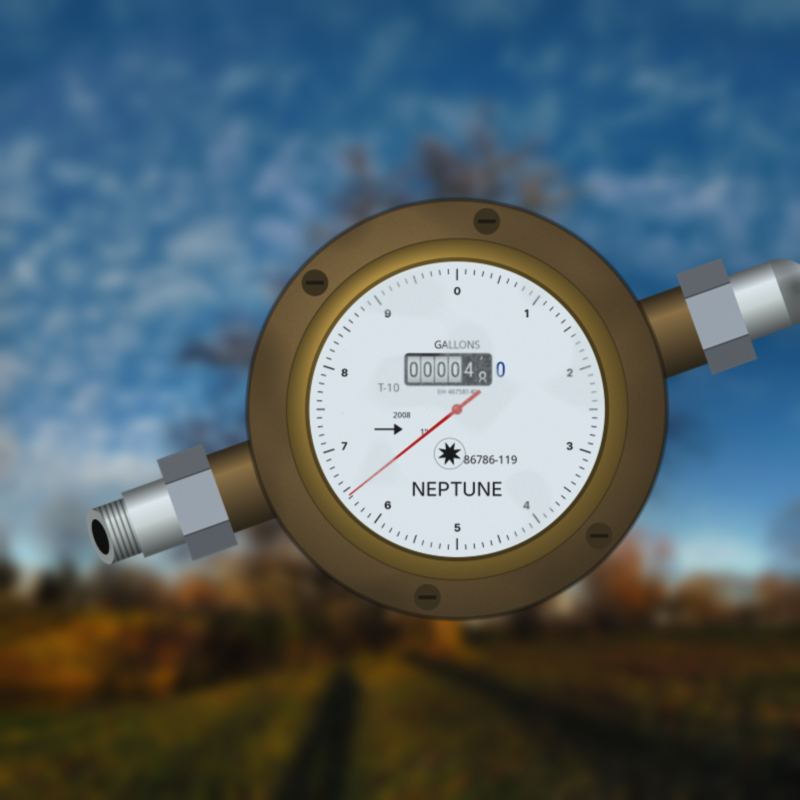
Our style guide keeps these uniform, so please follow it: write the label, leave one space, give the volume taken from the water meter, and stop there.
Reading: 476.4 gal
